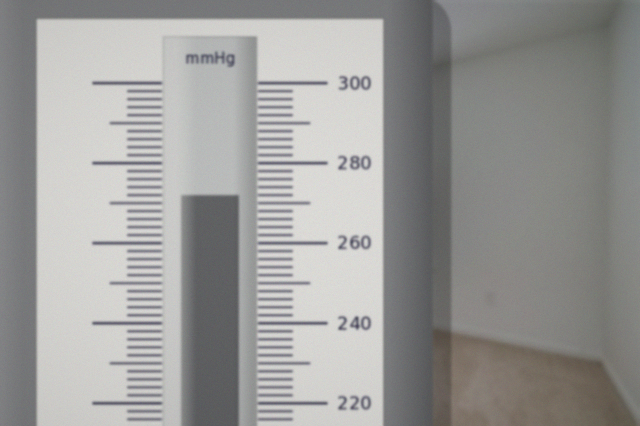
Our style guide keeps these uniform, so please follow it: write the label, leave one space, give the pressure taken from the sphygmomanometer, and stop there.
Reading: 272 mmHg
